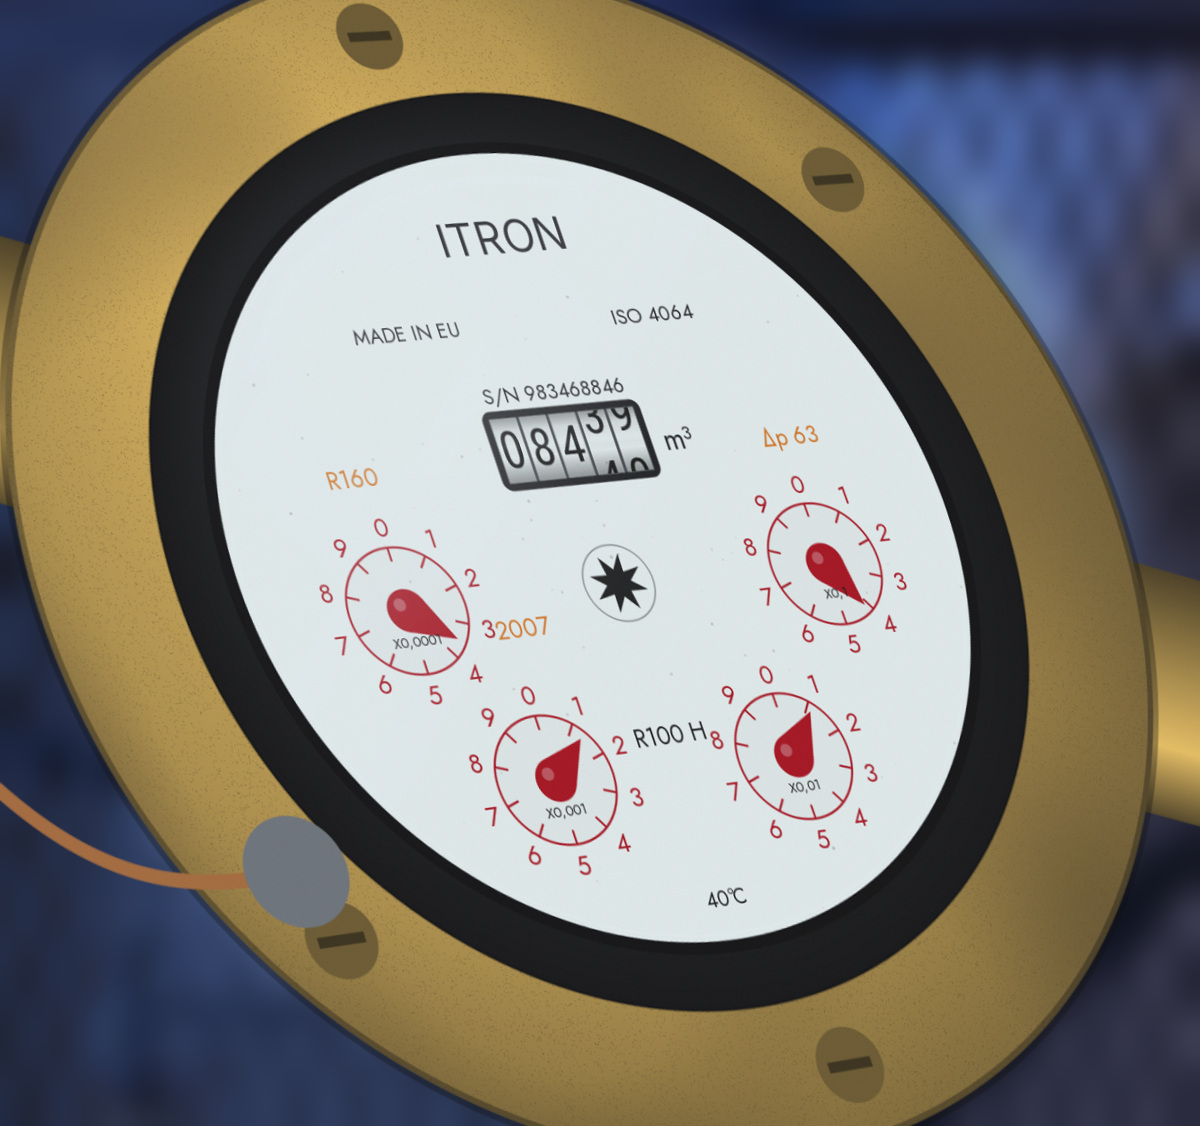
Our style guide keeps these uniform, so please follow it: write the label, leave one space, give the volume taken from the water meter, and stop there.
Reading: 8439.4113 m³
